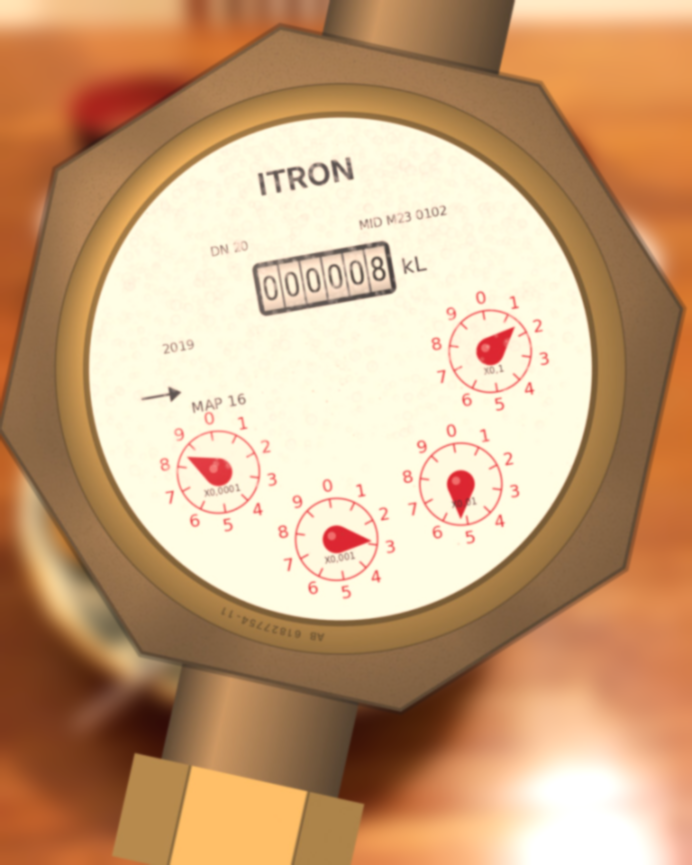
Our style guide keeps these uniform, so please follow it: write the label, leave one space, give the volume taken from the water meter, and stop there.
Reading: 8.1528 kL
